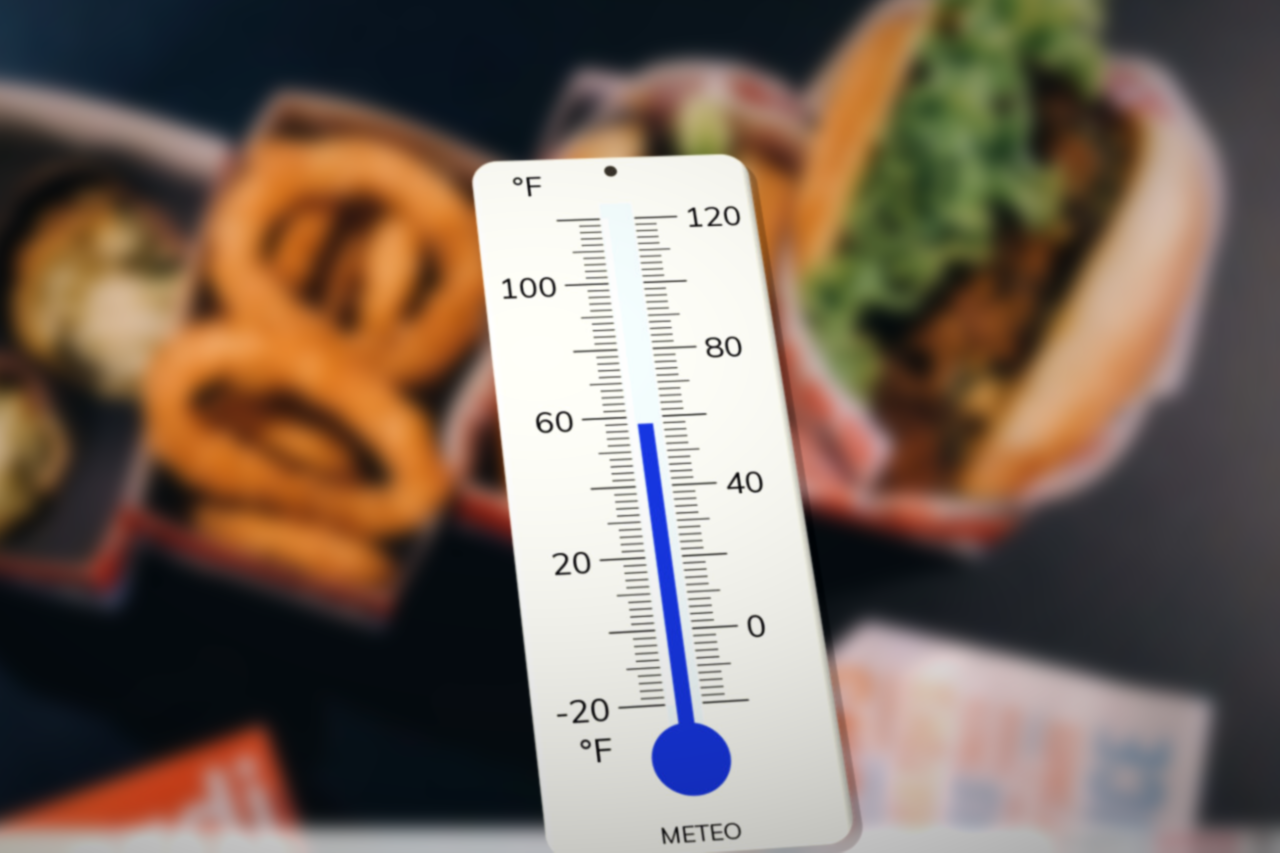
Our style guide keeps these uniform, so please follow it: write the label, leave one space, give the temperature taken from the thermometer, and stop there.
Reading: 58 °F
